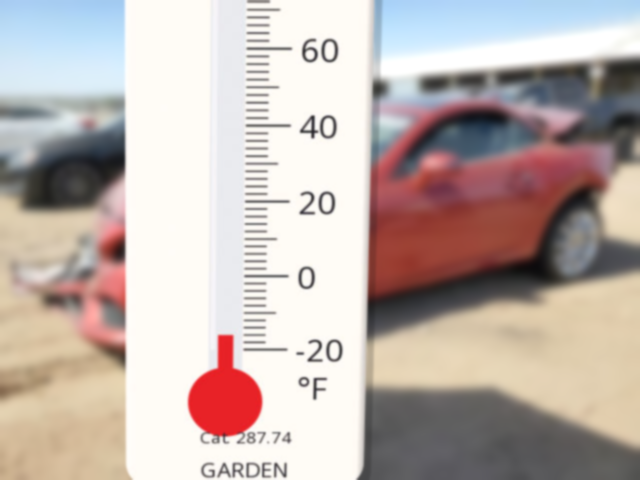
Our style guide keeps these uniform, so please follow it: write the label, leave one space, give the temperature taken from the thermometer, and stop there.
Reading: -16 °F
